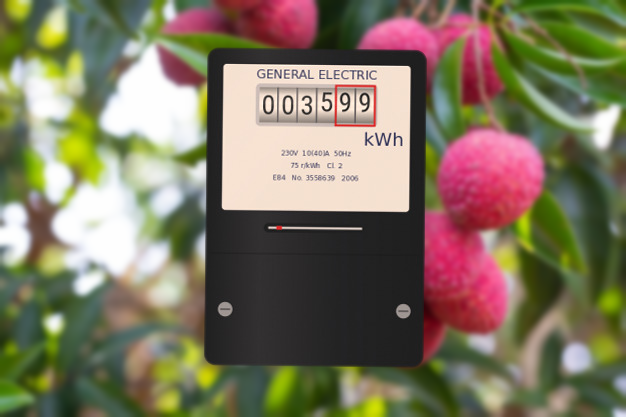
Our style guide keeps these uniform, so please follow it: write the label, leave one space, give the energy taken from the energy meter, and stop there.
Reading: 35.99 kWh
